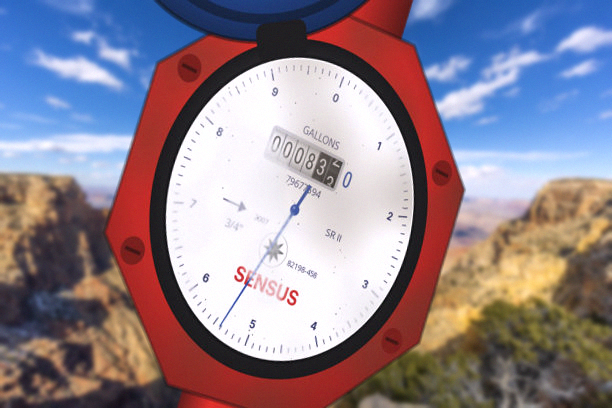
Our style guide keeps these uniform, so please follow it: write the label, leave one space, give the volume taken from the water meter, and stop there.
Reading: 8325.4 gal
